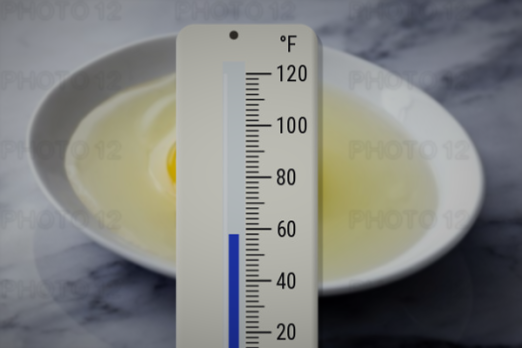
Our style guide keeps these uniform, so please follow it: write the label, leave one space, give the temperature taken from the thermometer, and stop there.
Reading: 58 °F
